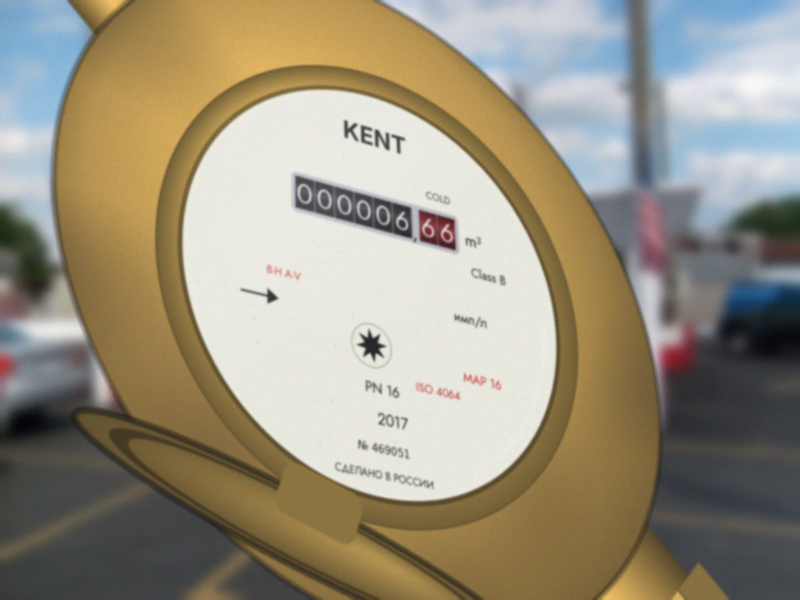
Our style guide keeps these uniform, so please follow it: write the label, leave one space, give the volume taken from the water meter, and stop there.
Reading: 6.66 m³
